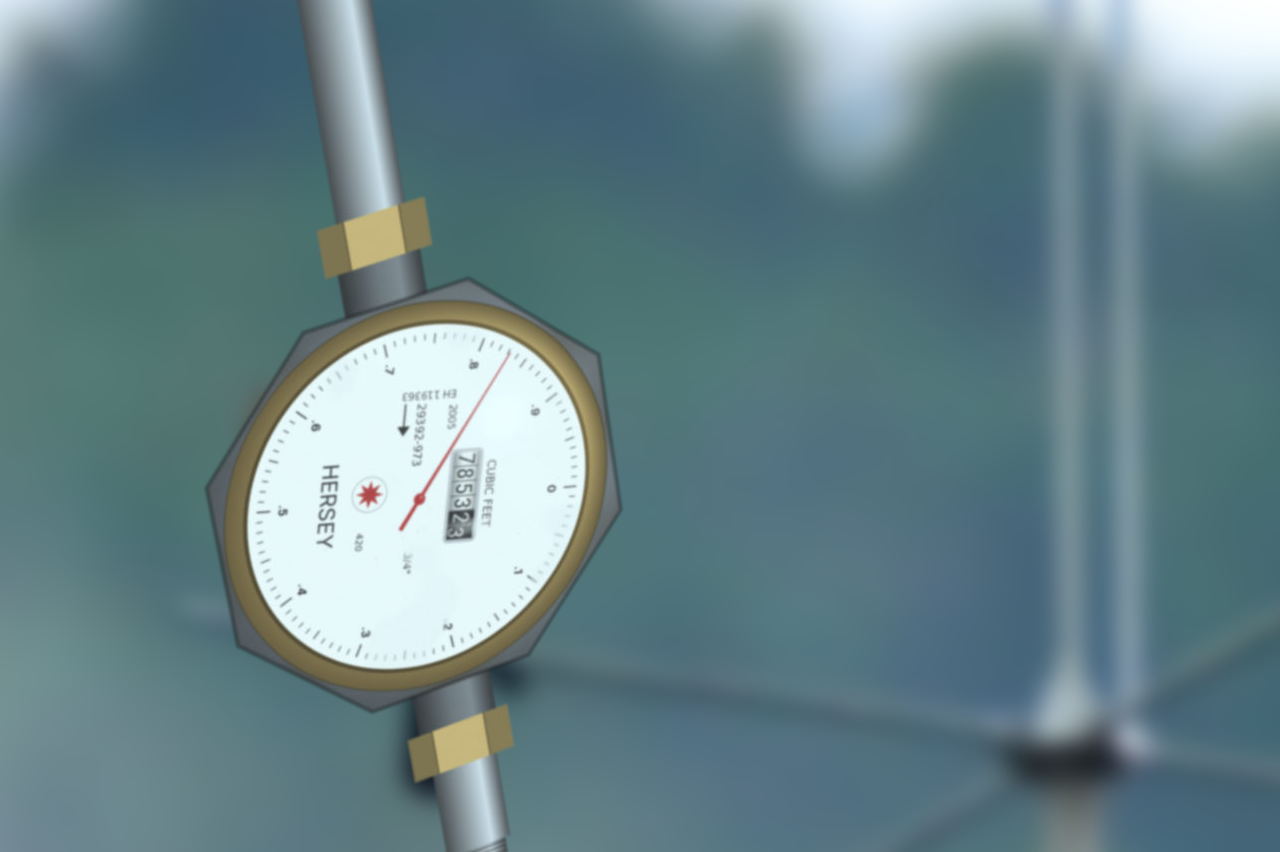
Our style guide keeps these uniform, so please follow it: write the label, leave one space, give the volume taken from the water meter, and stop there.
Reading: 785322.83 ft³
